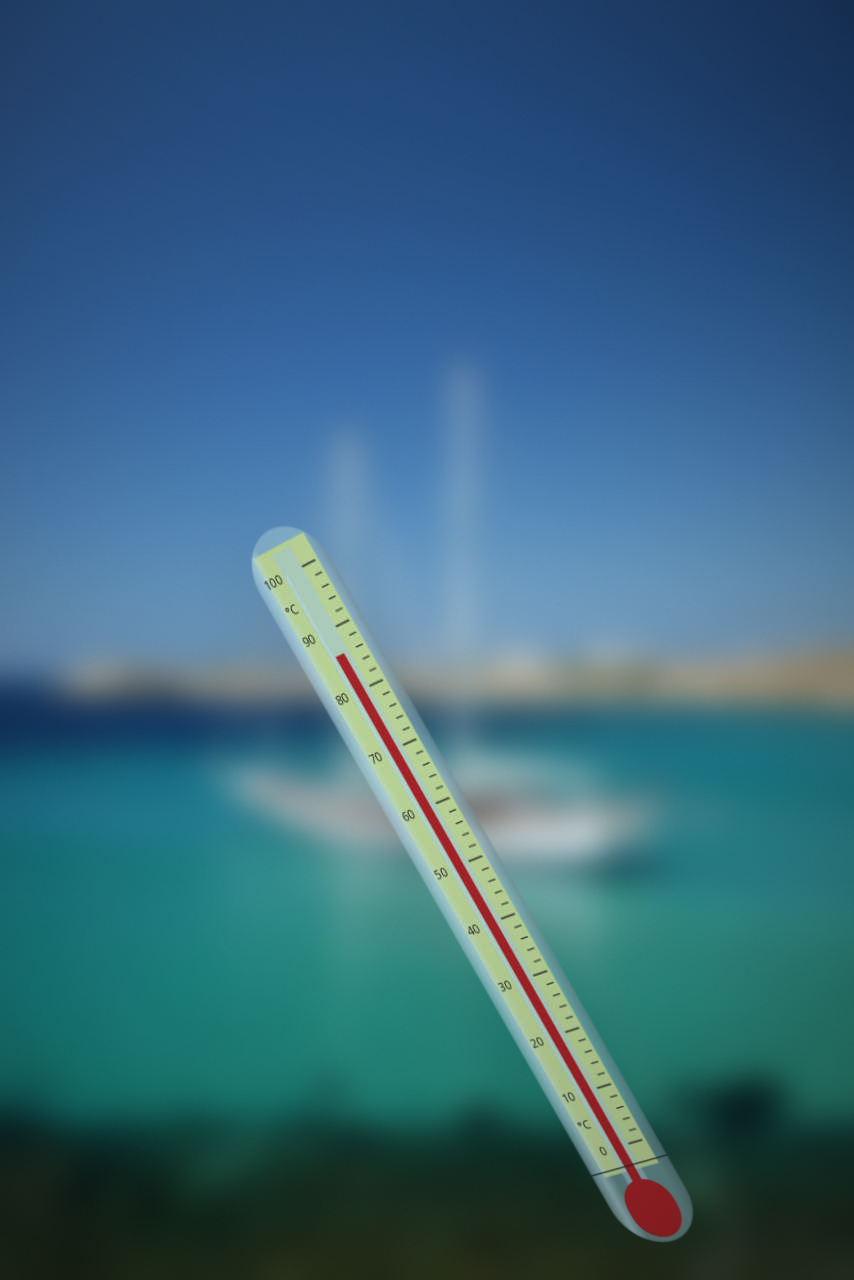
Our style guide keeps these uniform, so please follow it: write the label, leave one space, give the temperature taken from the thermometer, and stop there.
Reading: 86 °C
